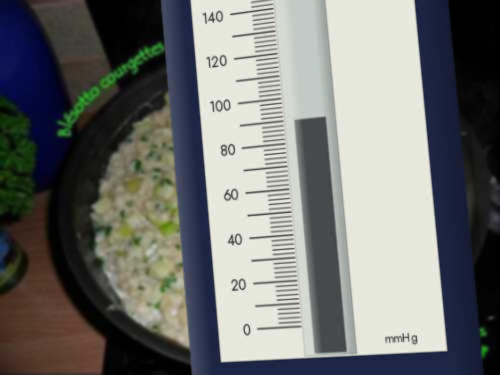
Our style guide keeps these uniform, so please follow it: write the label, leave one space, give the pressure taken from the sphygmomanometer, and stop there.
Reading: 90 mmHg
